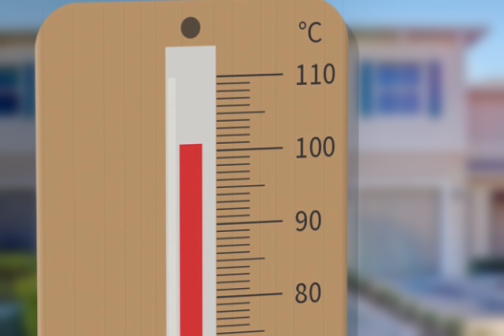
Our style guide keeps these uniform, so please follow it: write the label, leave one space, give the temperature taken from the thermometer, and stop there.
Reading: 101 °C
